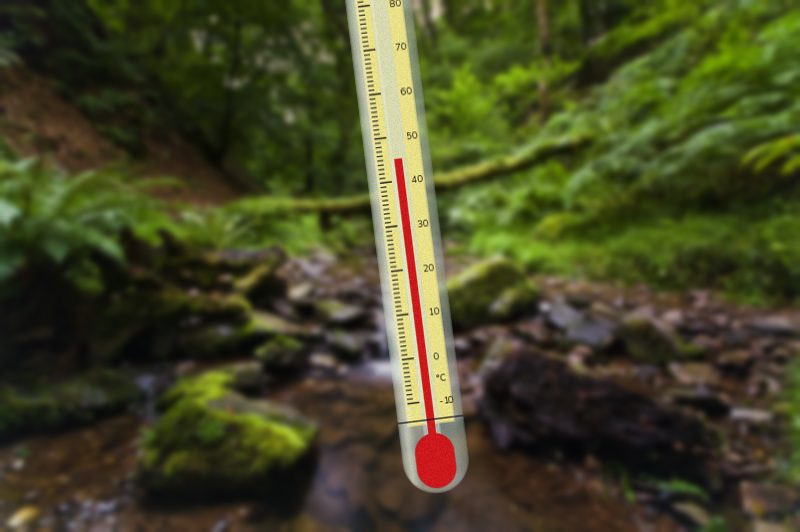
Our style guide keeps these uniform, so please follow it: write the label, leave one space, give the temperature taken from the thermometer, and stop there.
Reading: 45 °C
